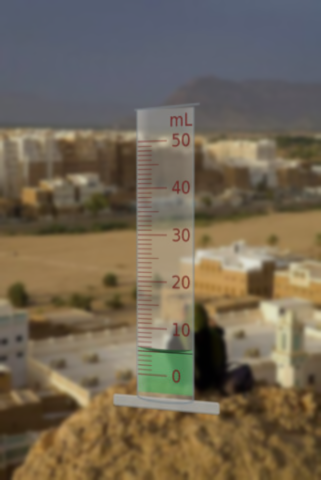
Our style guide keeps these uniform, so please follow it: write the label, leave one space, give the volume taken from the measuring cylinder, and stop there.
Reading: 5 mL
